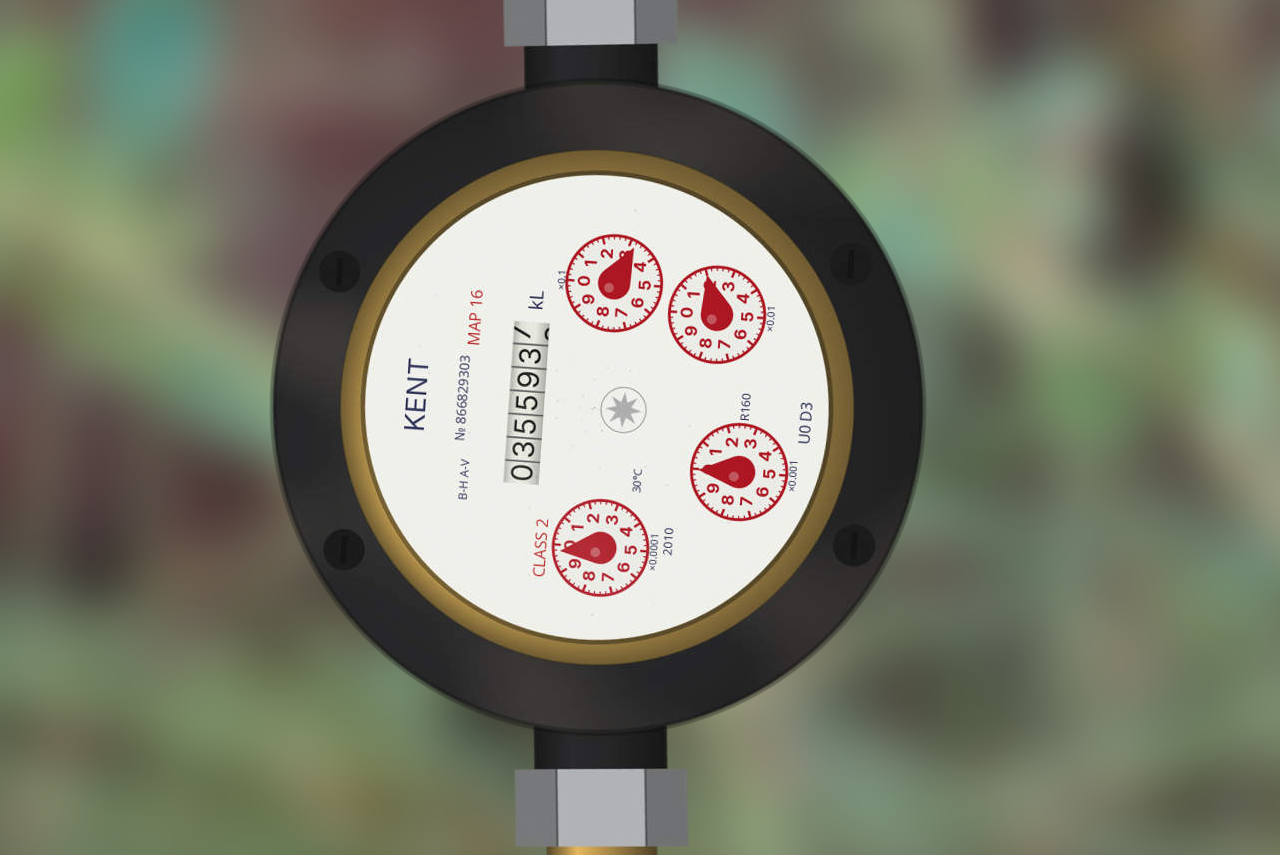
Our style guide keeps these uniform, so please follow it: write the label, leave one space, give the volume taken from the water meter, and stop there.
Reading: 355937.3199 kL
